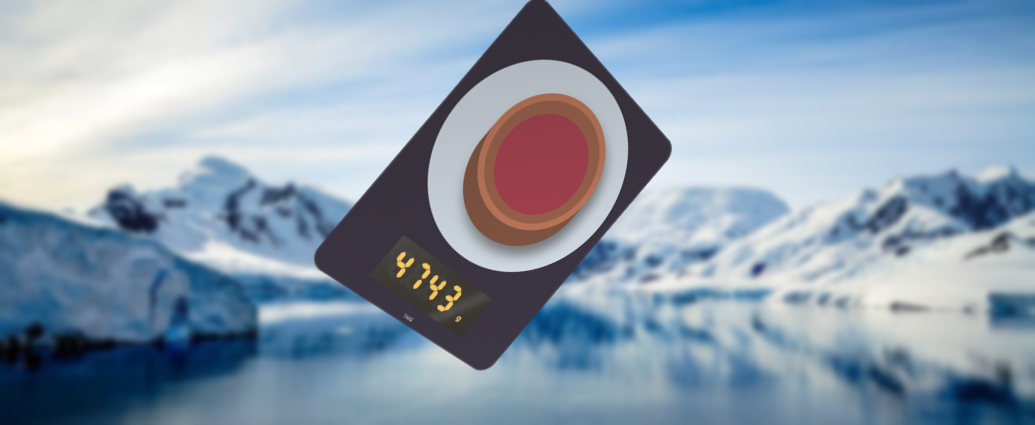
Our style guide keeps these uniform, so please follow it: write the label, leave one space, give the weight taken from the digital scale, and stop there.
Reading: 4743 g
